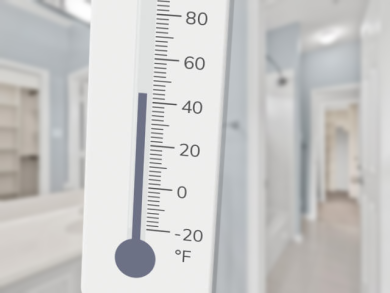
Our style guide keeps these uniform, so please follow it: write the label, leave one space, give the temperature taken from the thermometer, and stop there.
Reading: 44 °F
